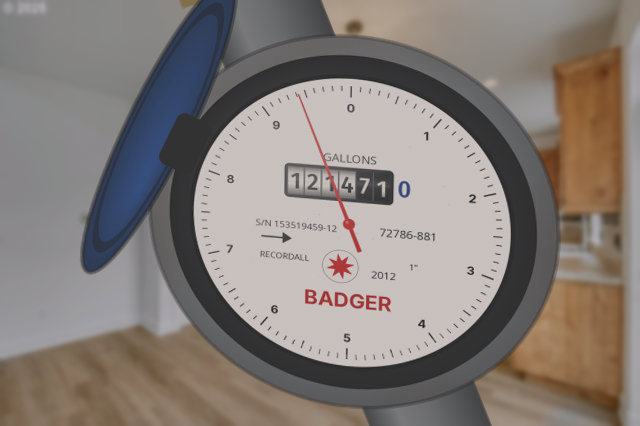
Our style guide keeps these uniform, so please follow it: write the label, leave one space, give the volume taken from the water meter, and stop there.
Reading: 1214709.4 gal
